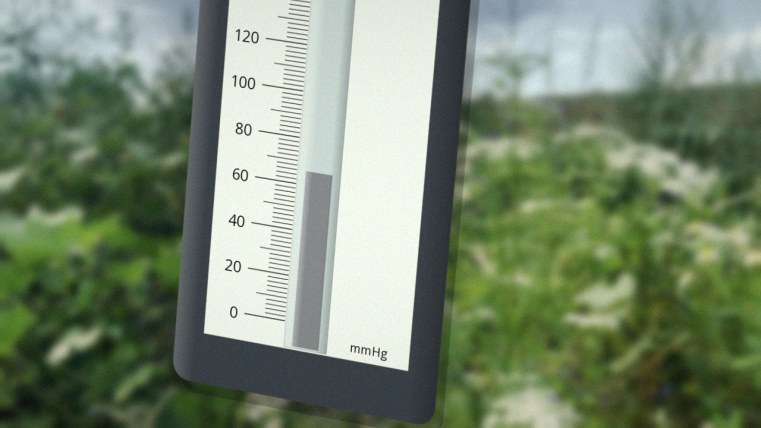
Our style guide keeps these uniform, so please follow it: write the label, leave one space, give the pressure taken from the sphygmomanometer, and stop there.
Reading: 66 mmHg
